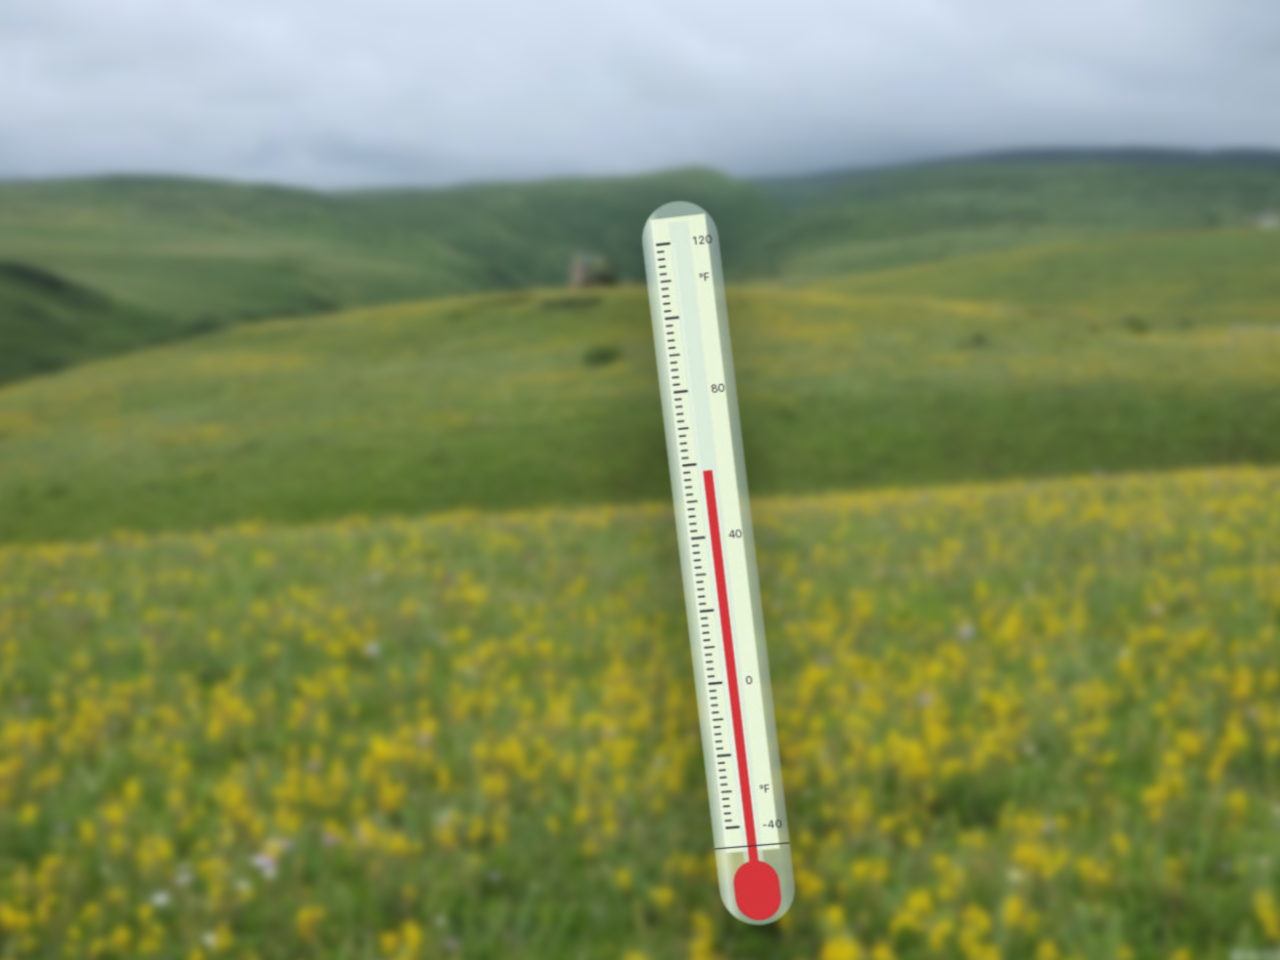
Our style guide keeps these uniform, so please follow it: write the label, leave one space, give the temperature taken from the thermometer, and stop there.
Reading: 58 °F
